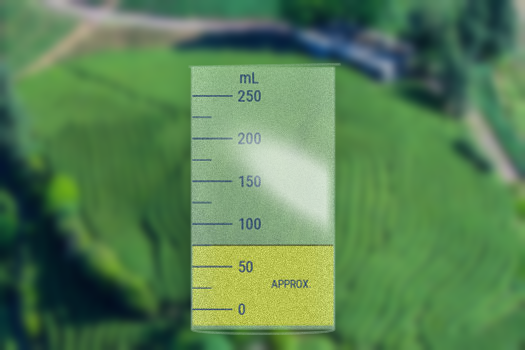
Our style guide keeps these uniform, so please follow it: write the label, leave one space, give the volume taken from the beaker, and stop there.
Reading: 75 mL
